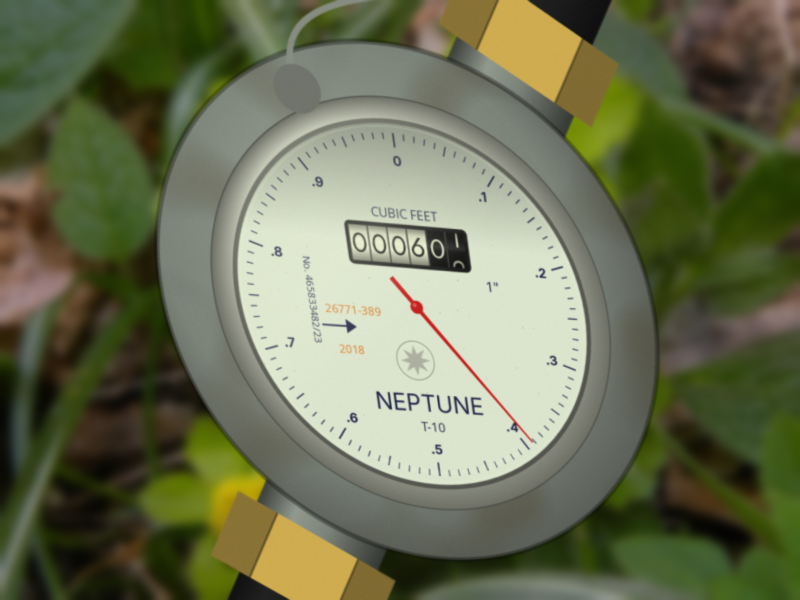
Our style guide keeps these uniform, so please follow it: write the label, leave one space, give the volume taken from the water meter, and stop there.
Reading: 601.39 ft³
